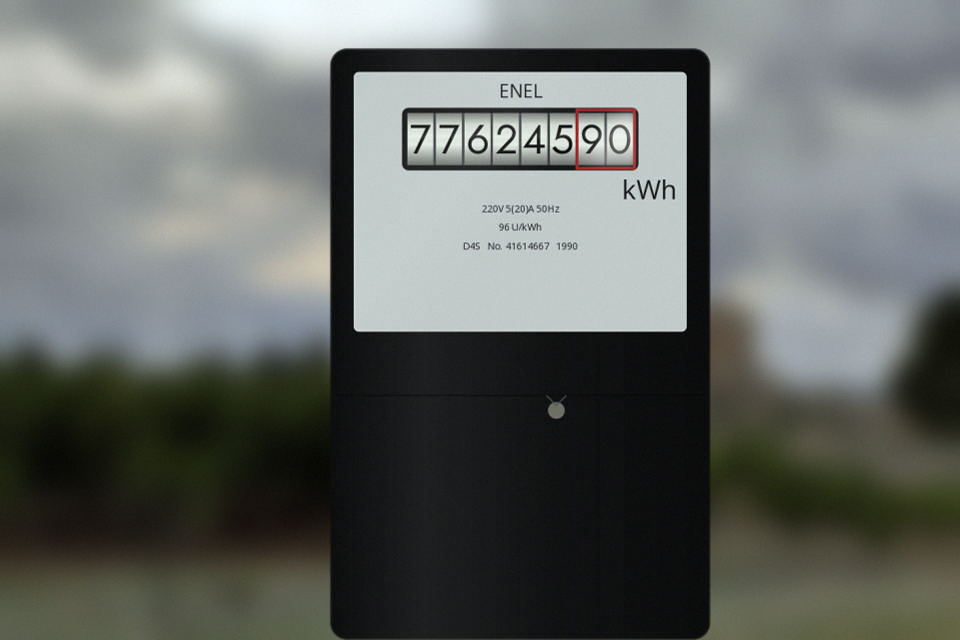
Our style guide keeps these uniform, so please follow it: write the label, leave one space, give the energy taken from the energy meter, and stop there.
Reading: 776245.90 kWh
